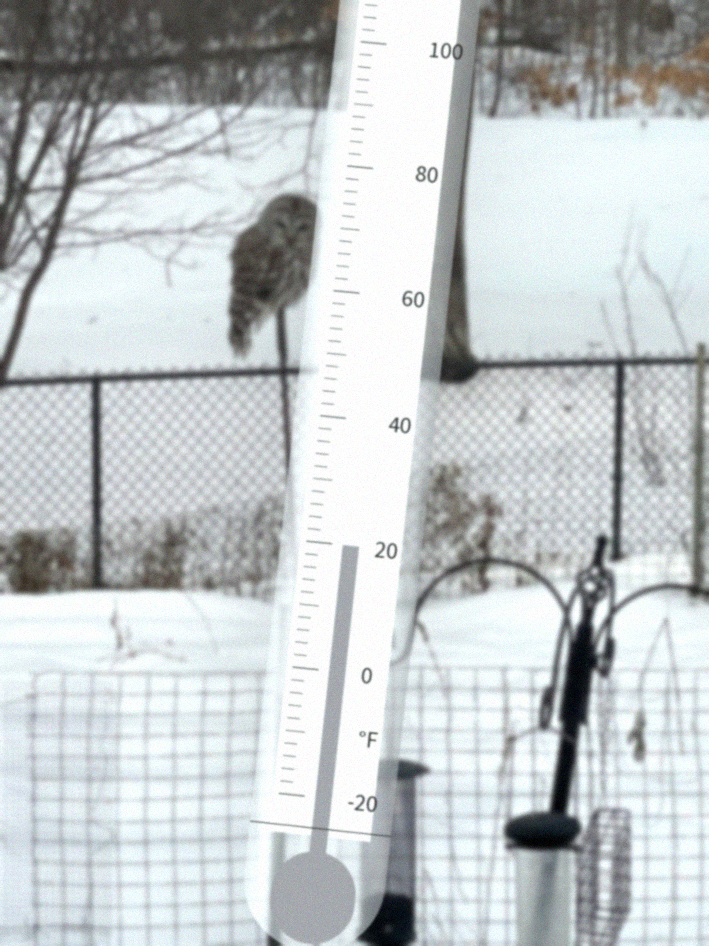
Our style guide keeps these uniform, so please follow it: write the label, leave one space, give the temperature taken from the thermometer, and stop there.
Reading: 20 °F
